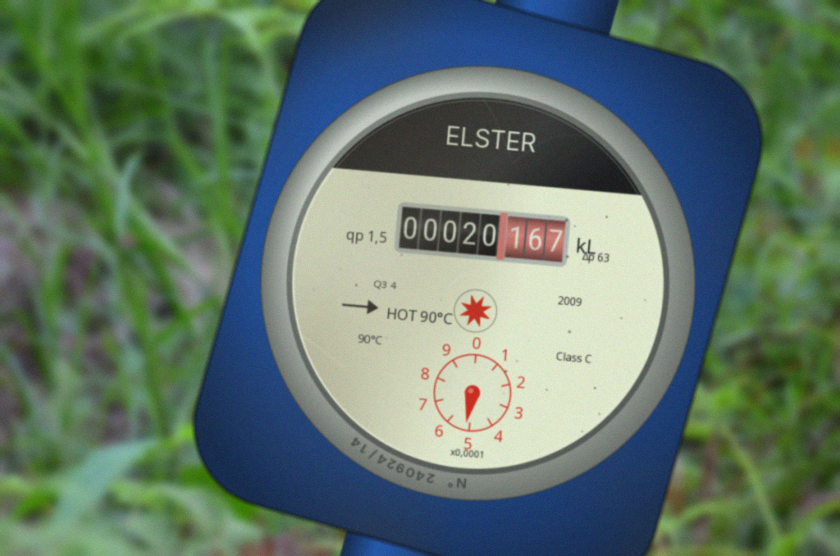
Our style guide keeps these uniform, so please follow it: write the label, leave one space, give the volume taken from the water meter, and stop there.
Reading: 20.1675 kL
